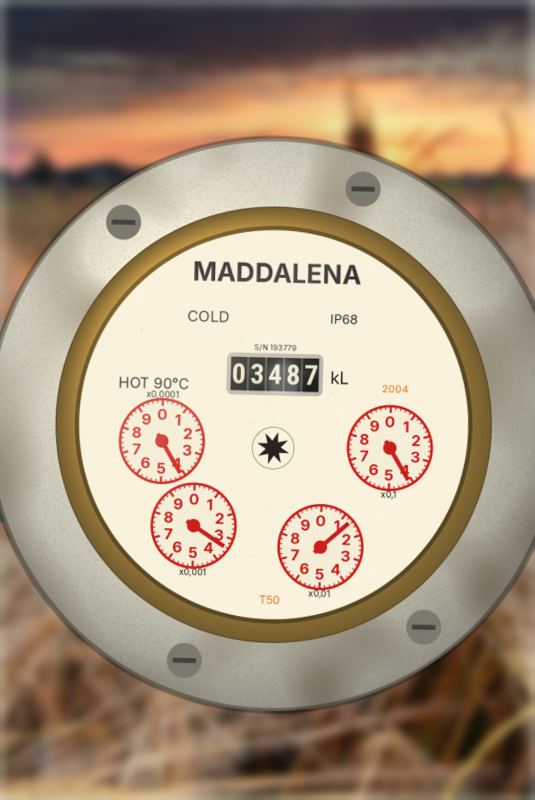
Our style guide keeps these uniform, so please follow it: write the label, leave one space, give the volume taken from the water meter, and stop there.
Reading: 3487.4134 kL
